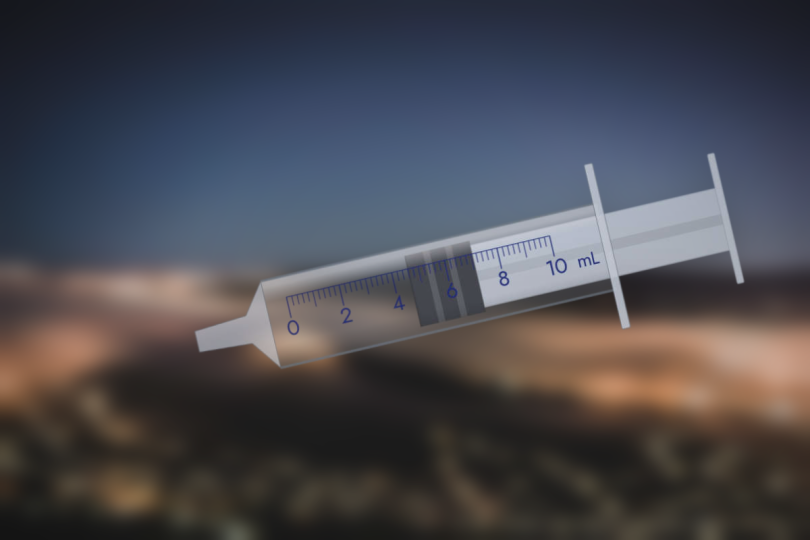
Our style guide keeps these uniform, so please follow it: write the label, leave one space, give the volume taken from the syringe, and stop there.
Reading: 4.6 mL
